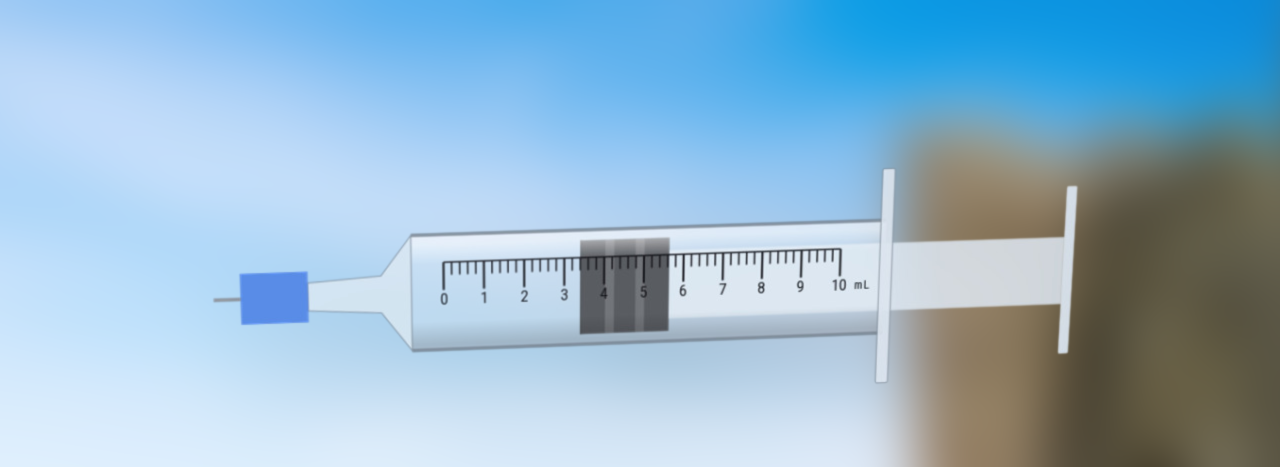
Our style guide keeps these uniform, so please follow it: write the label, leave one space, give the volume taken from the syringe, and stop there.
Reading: 3.4 mL
